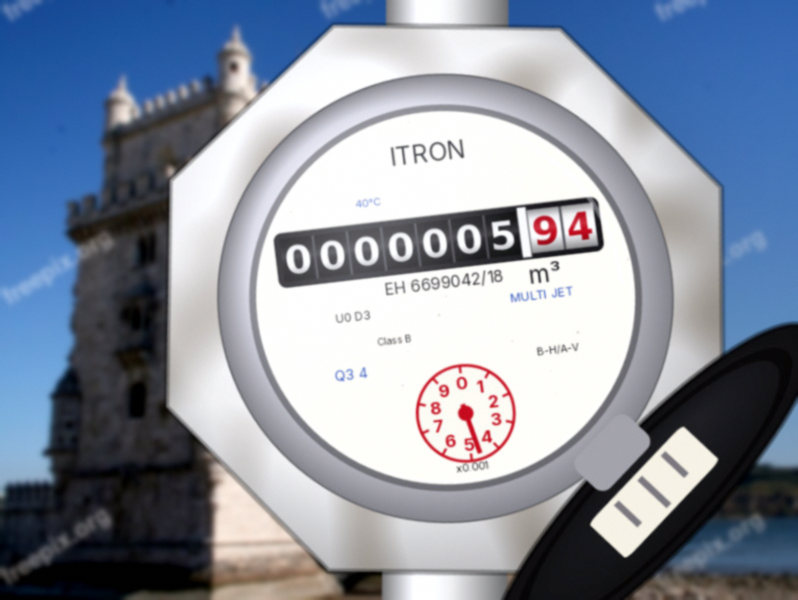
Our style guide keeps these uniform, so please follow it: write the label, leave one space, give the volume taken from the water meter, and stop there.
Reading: 5.944 m³
